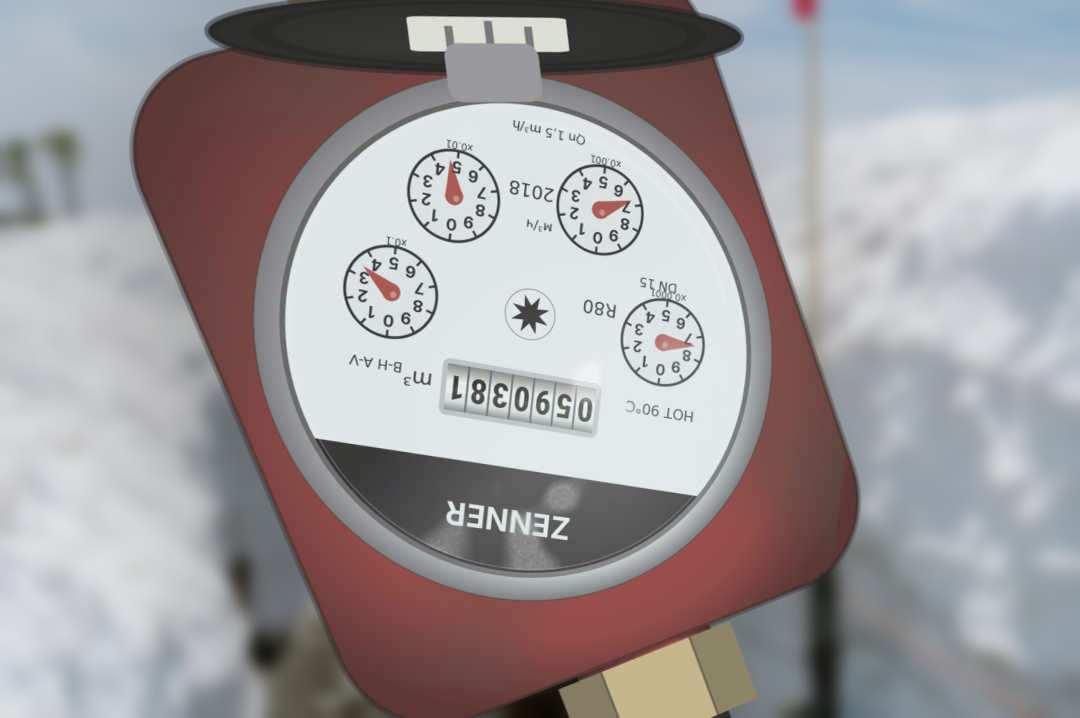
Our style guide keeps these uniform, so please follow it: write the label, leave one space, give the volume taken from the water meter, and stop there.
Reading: 590381.3467 m³
